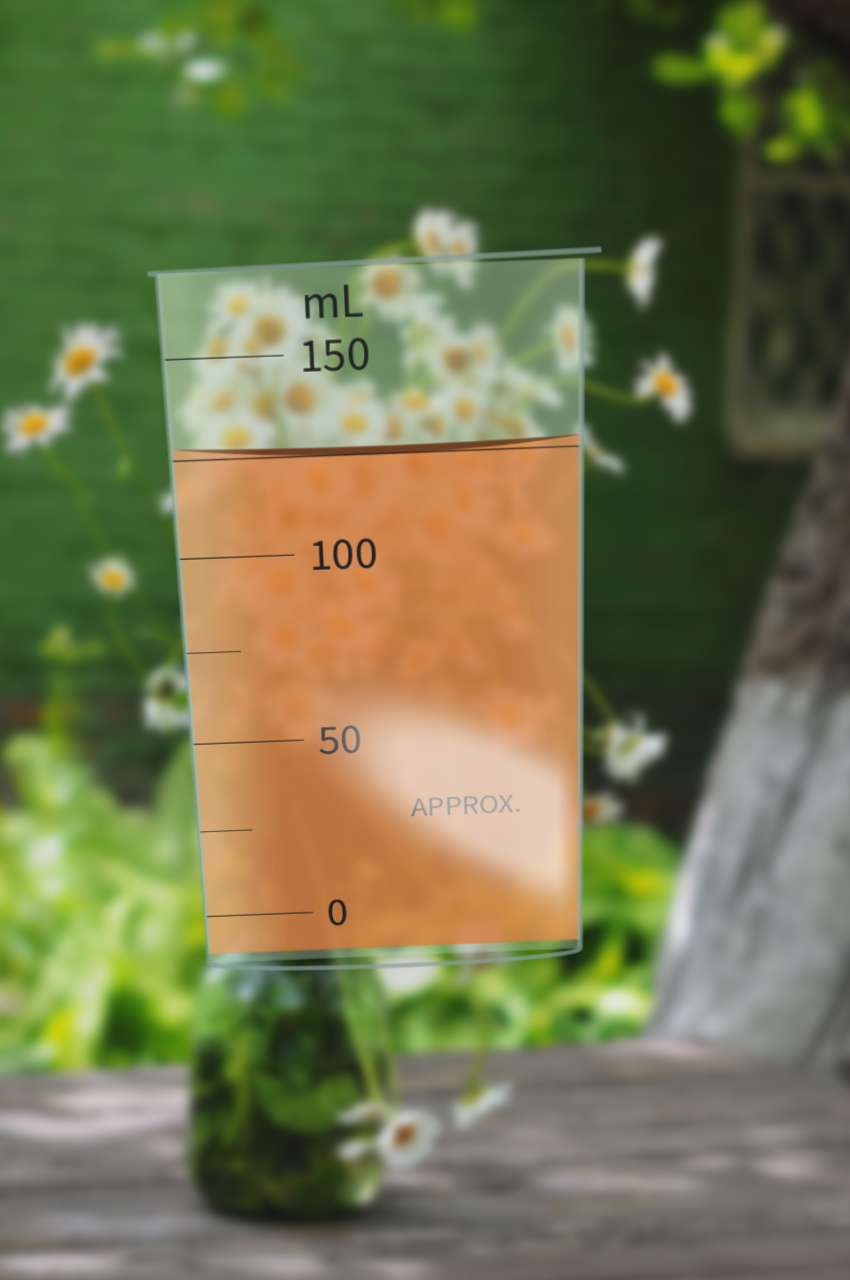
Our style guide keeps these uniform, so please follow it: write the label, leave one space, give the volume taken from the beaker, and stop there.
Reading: 125 mL
